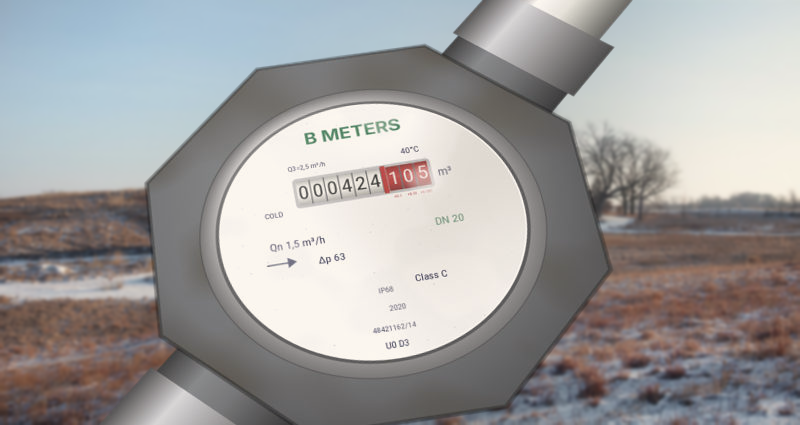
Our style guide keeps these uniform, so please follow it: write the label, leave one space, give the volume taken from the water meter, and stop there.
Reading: 424.105 m³
